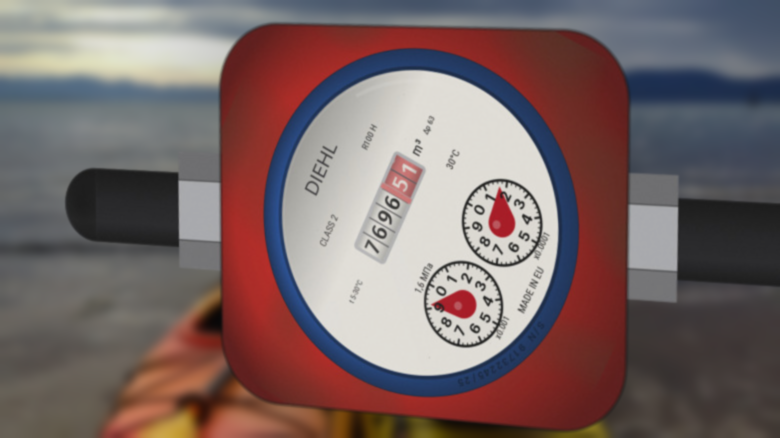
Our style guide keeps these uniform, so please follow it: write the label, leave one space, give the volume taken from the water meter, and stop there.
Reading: 7696.5091 m³
